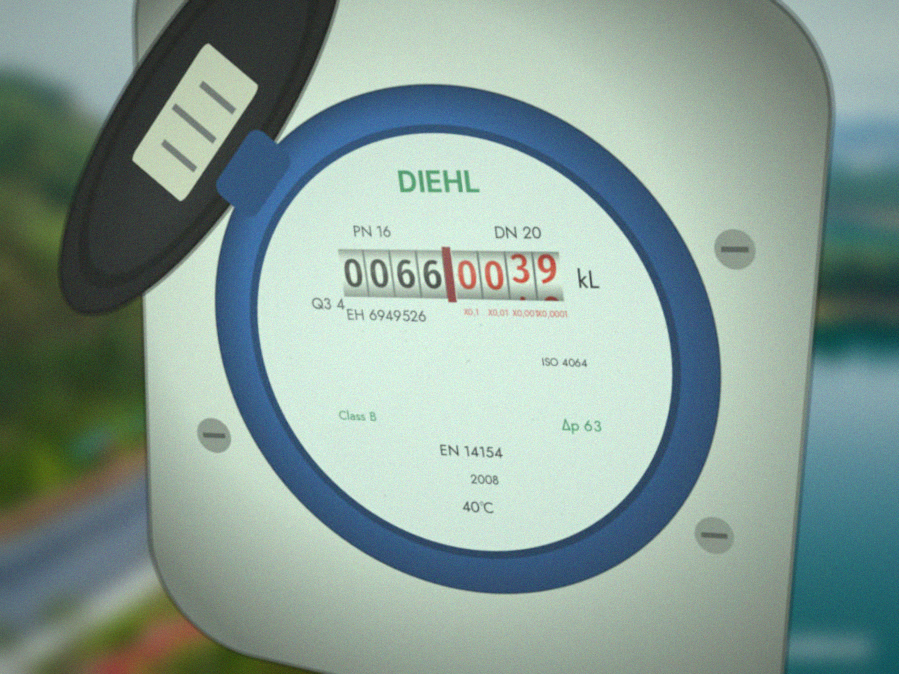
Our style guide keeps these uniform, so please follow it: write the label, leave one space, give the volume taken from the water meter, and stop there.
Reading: 66.0039 kL
